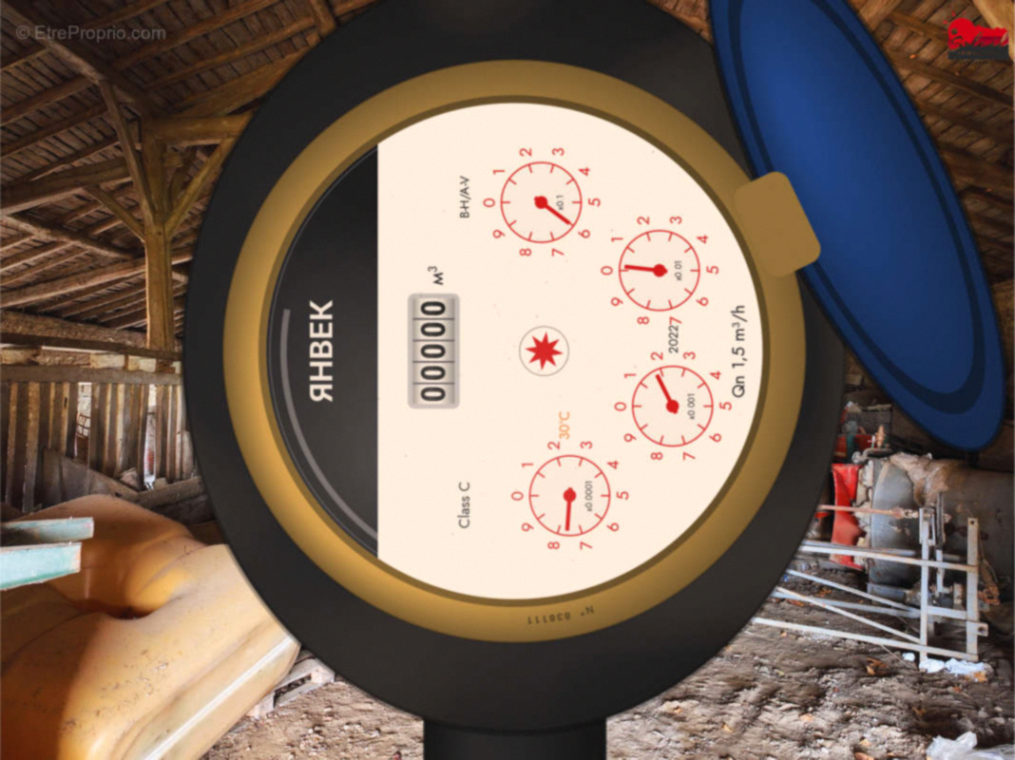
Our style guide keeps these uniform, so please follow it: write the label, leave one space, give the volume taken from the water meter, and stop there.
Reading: 0.6017 m³
